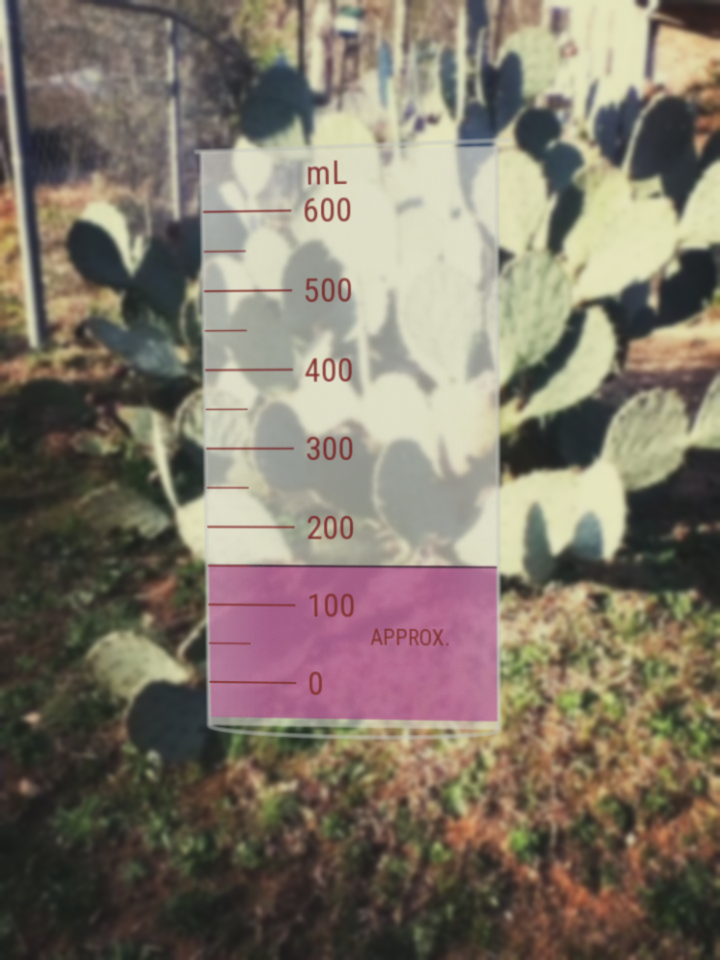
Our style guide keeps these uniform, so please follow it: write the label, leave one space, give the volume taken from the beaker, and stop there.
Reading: 150 mL
